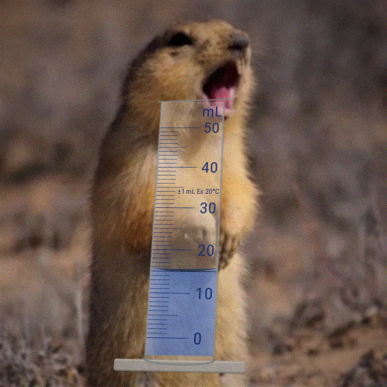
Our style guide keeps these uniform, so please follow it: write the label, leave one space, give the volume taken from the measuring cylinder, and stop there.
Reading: 15 mL
